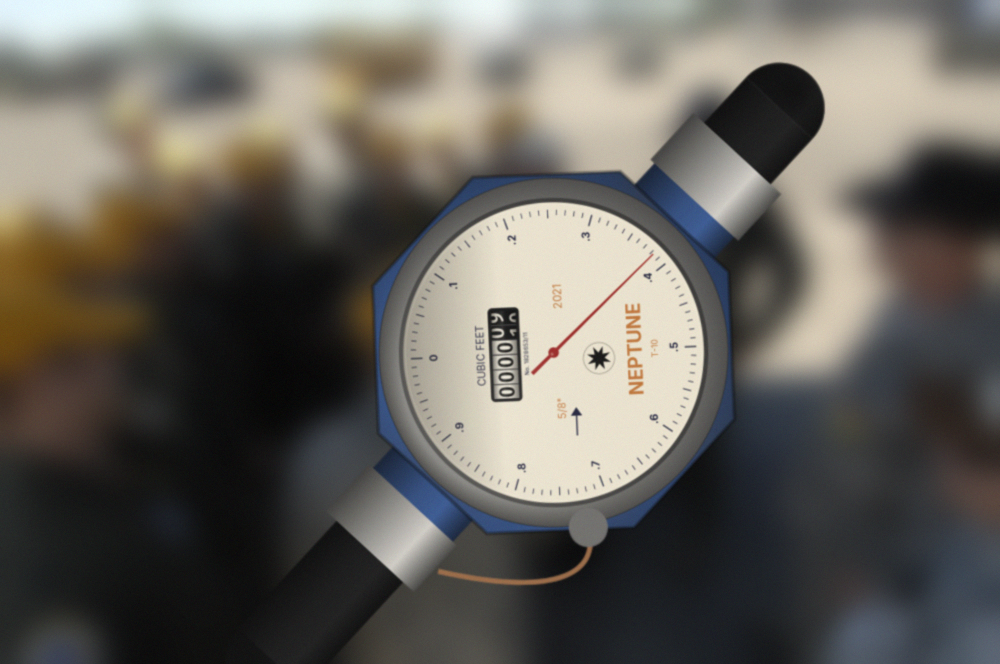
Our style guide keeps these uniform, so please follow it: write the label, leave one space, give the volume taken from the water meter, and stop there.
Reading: 9.38 ft³
